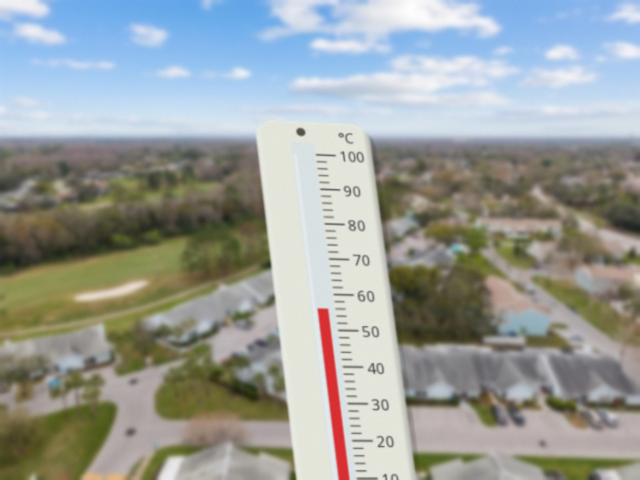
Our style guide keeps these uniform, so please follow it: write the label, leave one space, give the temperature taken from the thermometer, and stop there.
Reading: 56 °C
